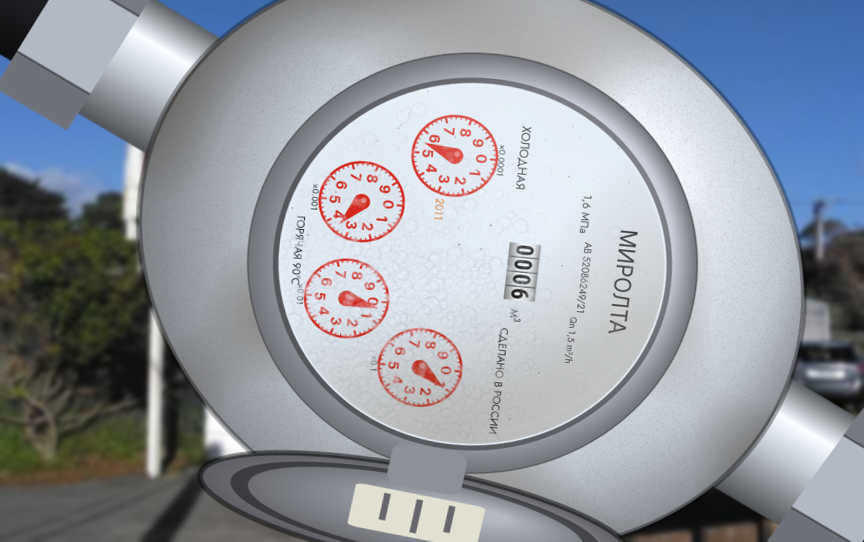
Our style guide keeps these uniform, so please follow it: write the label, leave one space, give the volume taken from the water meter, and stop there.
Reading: 6.1035 m³
